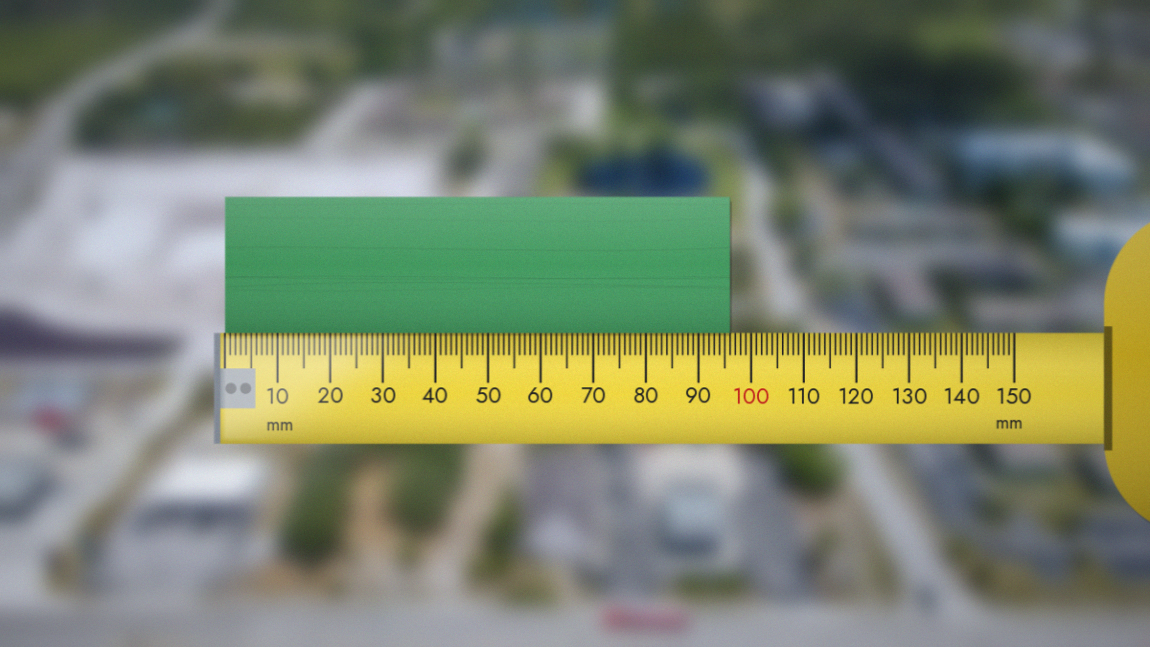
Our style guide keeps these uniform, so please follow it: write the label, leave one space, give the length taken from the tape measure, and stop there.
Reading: 96 mm
